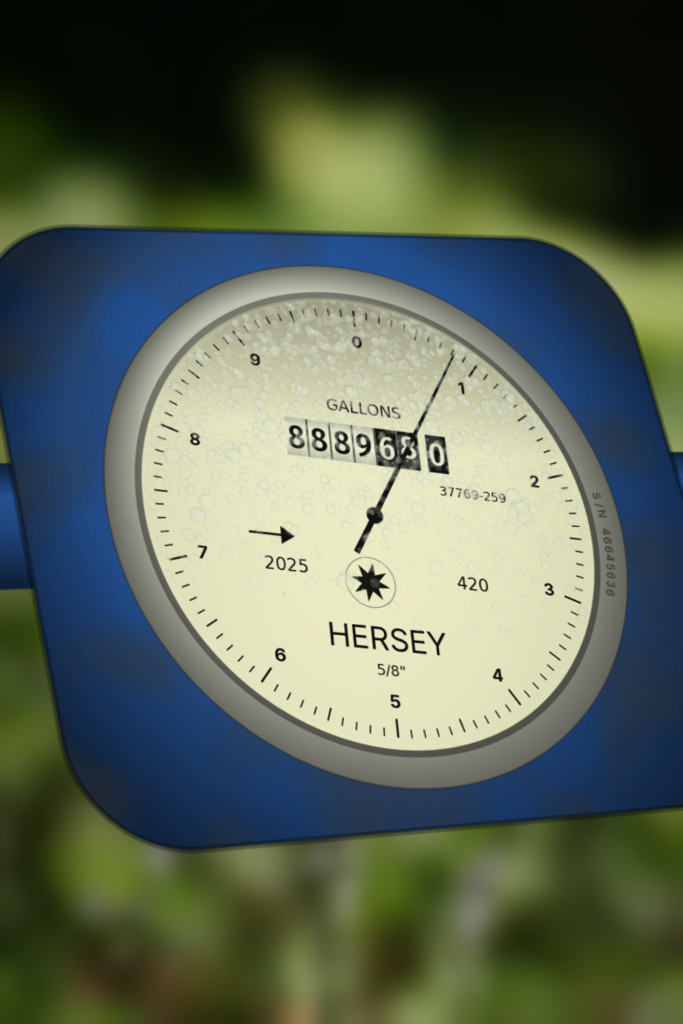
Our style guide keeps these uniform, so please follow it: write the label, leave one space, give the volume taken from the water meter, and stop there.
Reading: 8889680.8 gal
